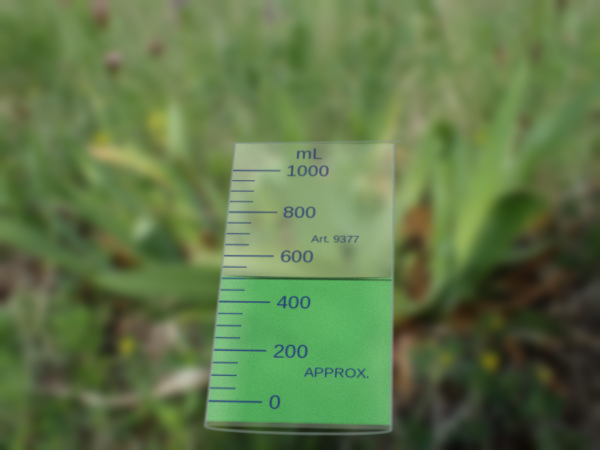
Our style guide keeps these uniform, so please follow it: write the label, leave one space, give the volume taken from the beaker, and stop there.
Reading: 500 mL
